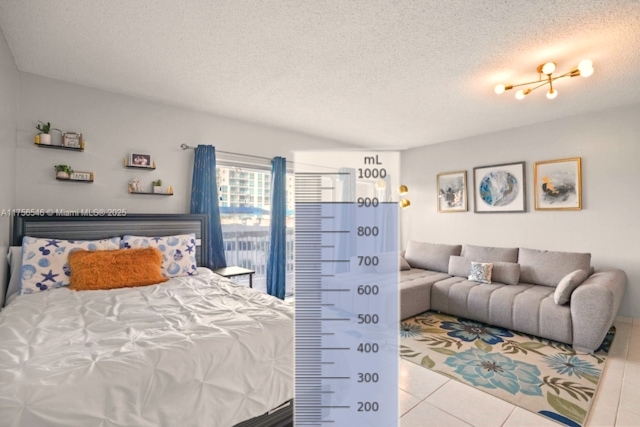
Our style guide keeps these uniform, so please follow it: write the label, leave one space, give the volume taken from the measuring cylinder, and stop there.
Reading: 900 mL
